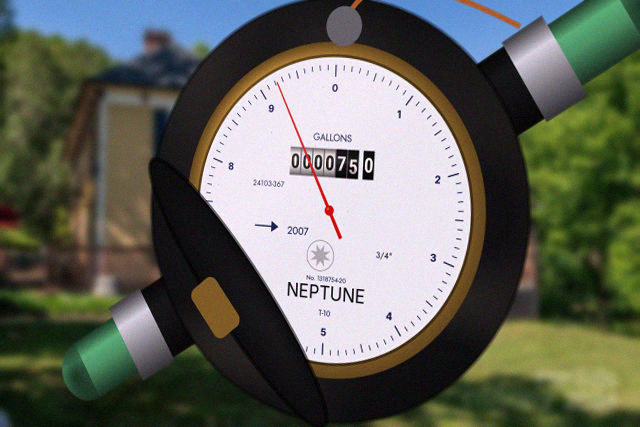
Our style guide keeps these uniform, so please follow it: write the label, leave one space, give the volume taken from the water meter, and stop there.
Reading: 749.2 gal
